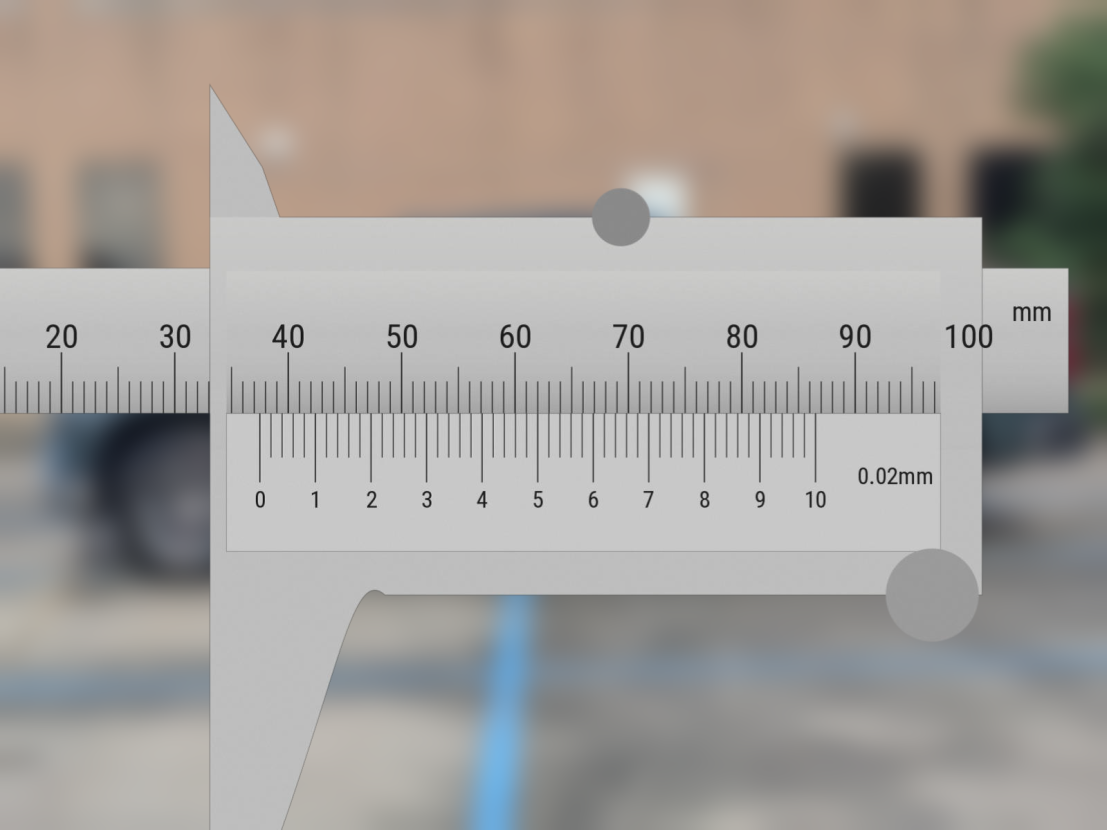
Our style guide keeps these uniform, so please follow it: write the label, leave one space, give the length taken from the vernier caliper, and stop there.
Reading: 37.5 mm
